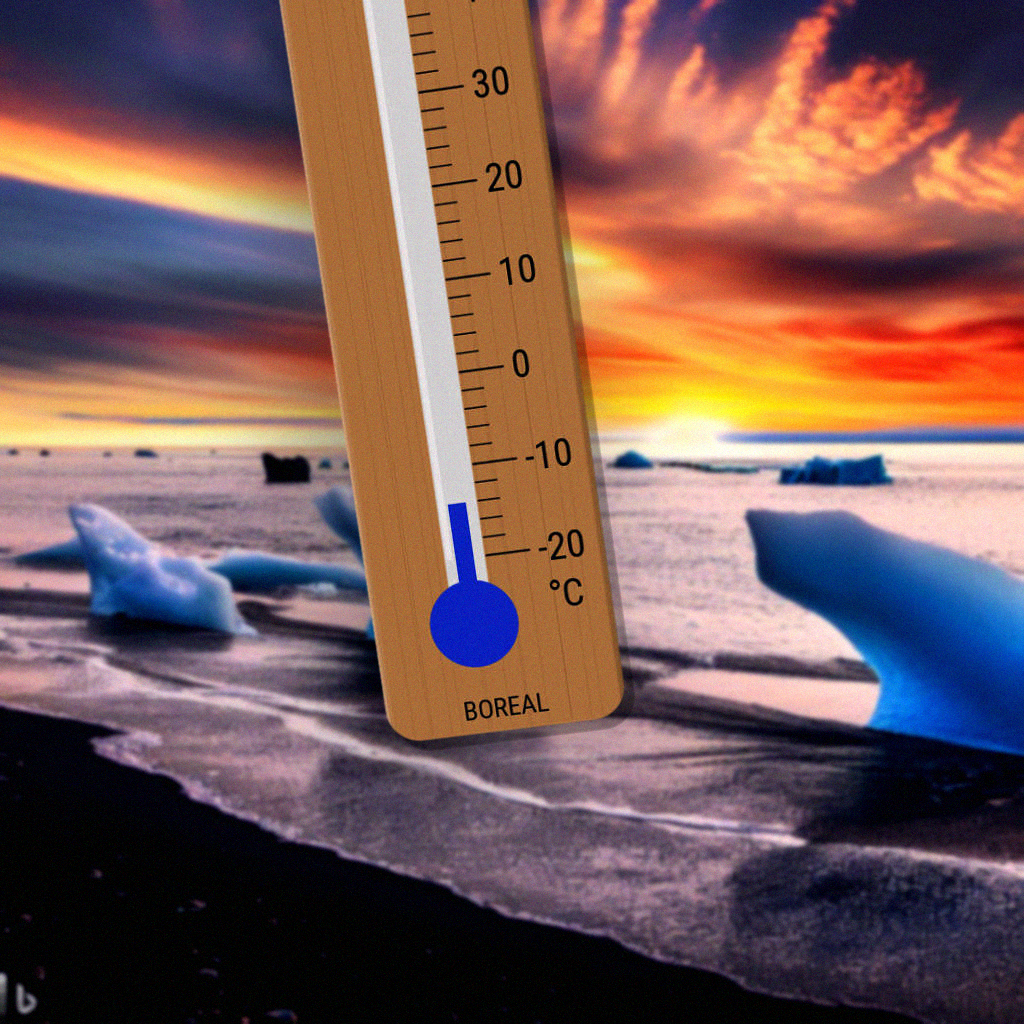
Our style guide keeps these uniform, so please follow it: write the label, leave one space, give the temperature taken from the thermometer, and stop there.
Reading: -14 °C
